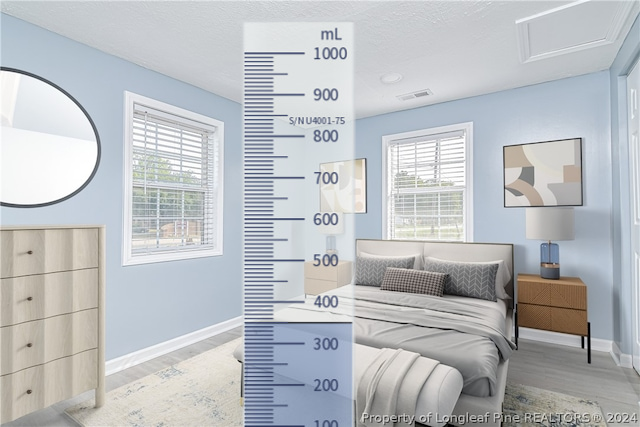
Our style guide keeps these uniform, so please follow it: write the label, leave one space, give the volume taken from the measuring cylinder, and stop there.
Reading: 350 mL
